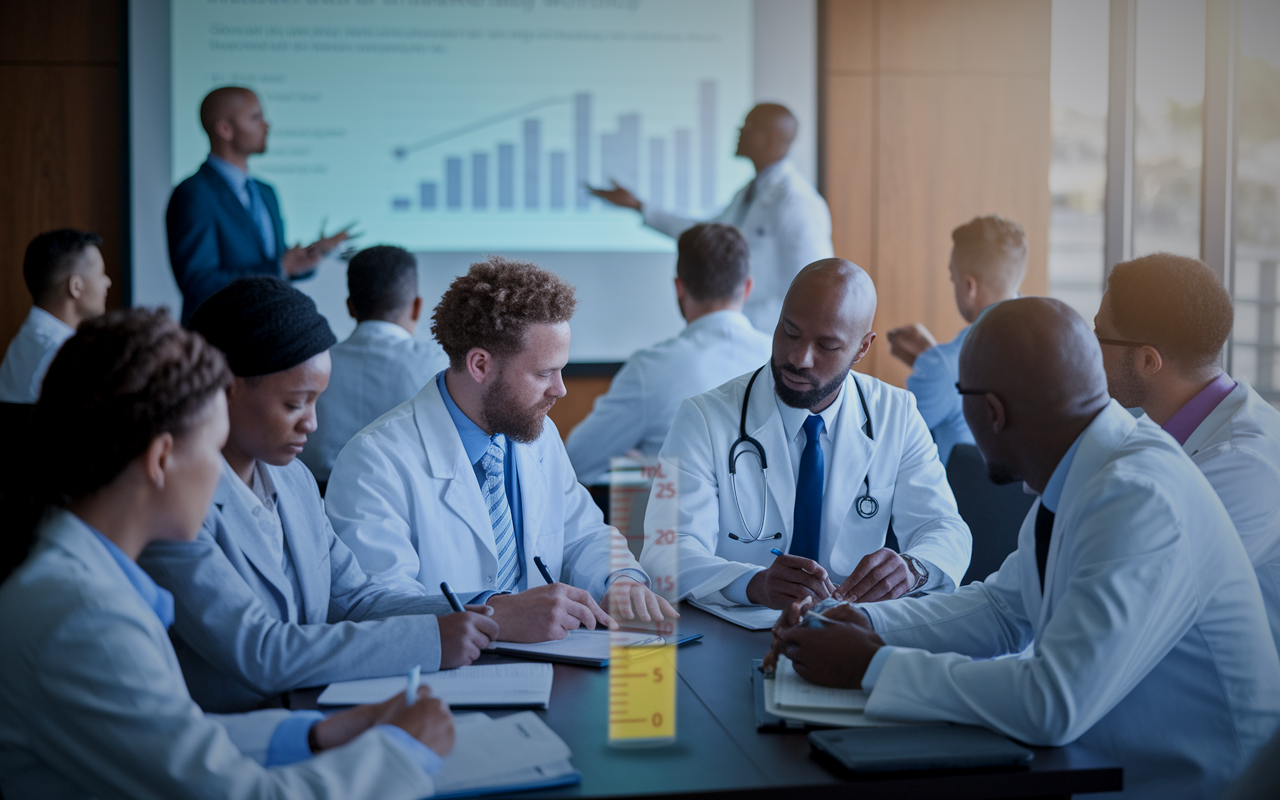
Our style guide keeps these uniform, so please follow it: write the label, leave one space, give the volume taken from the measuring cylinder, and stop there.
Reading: 8 mL
